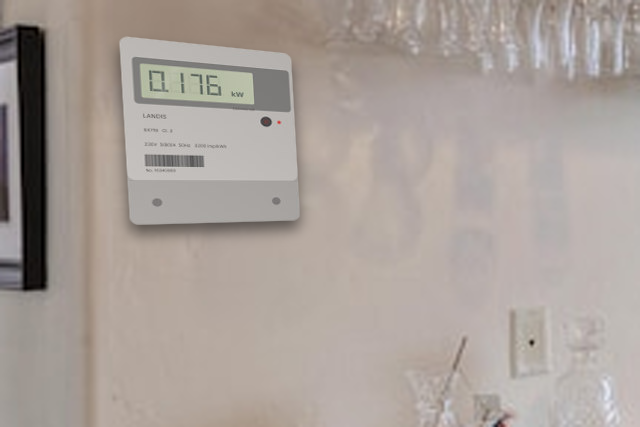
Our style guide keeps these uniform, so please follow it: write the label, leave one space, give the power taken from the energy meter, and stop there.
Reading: 0.176 kW
